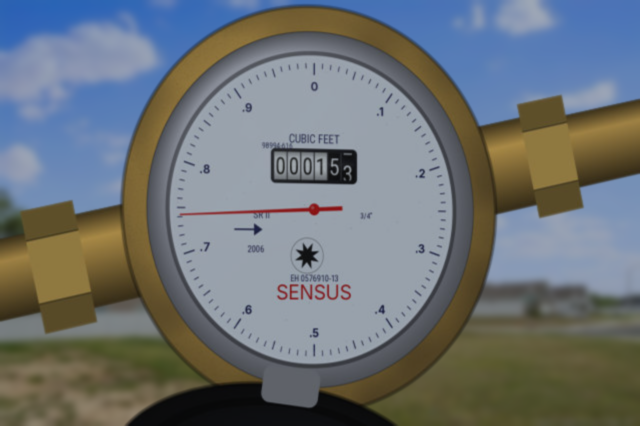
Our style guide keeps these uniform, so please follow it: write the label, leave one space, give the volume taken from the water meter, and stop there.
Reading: 152.74 ft³
